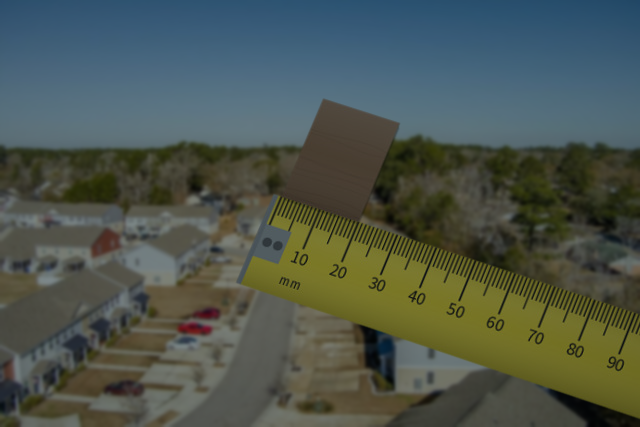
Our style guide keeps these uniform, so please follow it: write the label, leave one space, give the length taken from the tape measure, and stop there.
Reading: 20 mm
